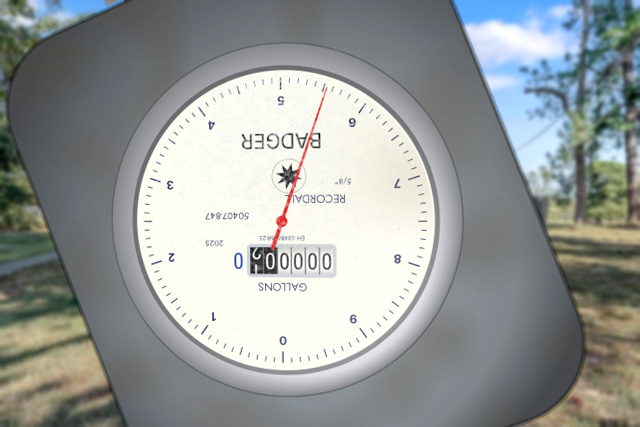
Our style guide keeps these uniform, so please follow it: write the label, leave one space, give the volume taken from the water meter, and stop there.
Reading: 15.5 gal
